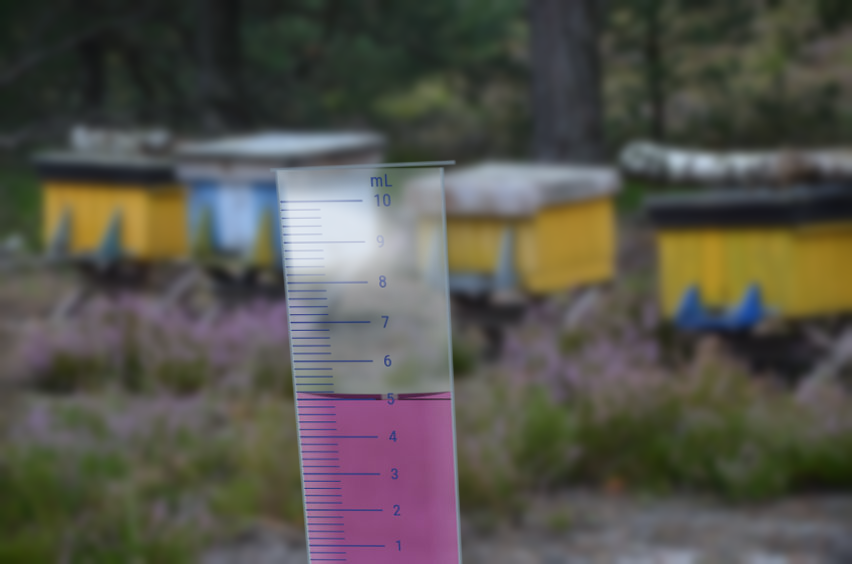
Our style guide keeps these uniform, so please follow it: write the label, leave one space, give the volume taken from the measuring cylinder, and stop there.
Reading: 5 mL
